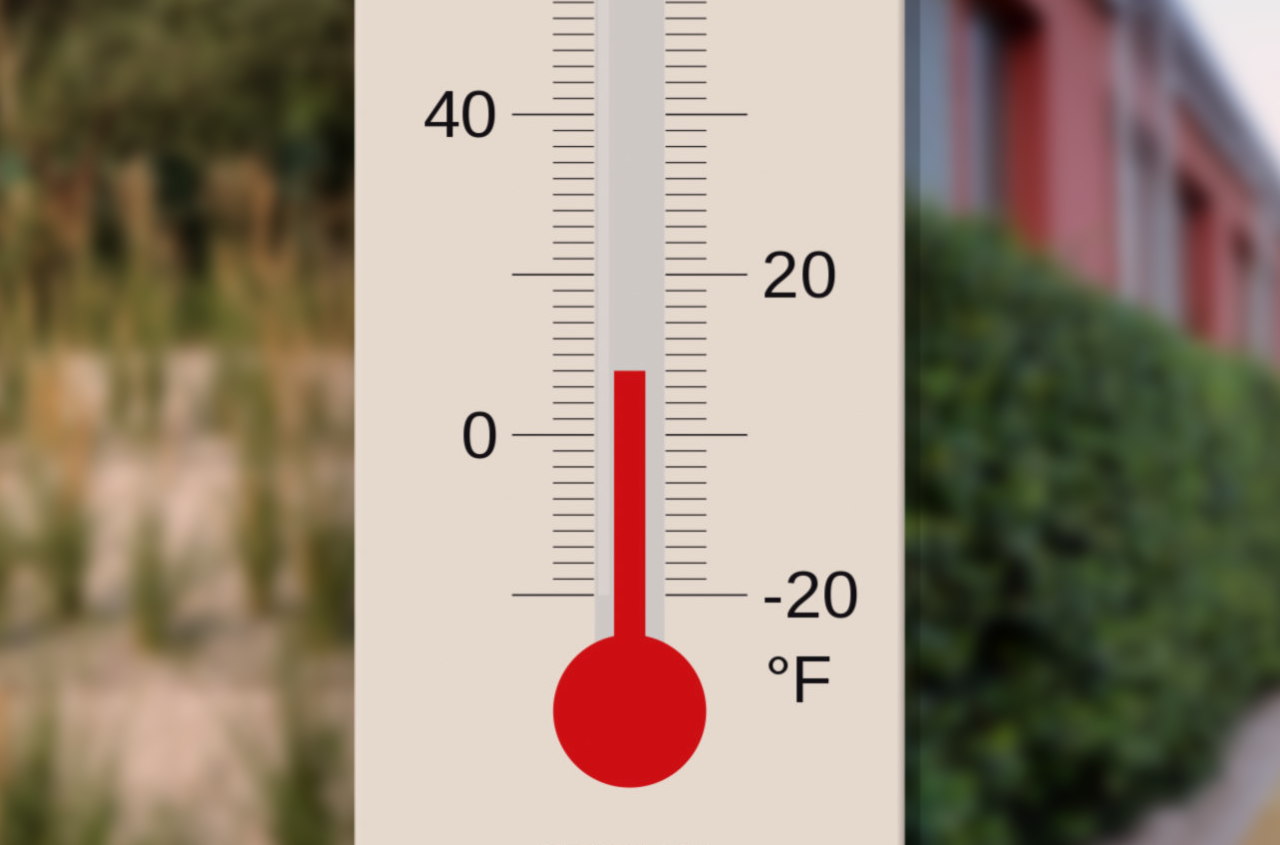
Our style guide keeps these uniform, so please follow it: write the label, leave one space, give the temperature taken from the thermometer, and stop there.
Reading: 8 °F
